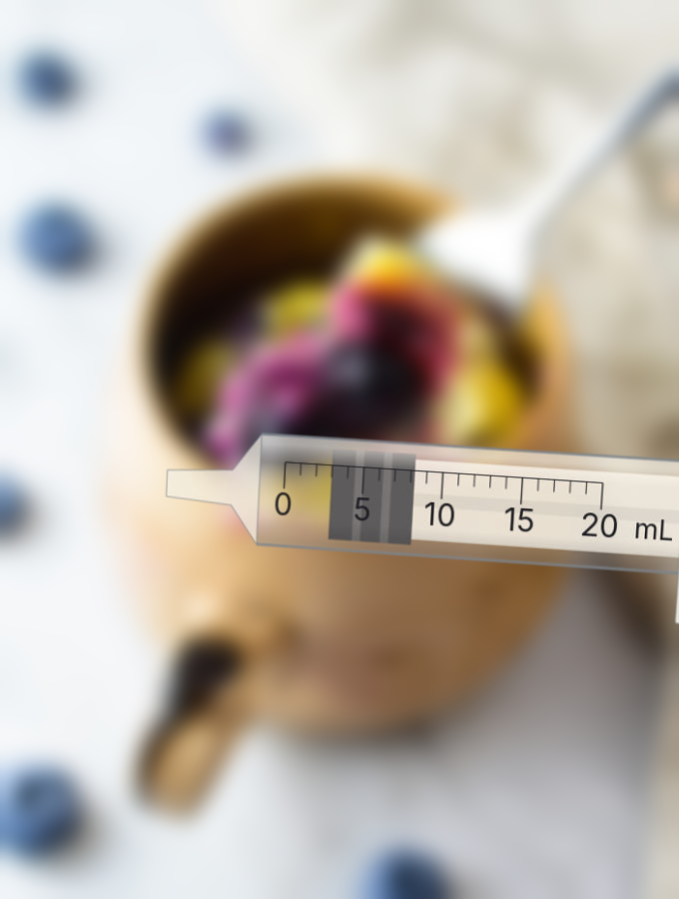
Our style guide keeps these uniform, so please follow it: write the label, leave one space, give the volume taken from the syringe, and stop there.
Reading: 3 mL
